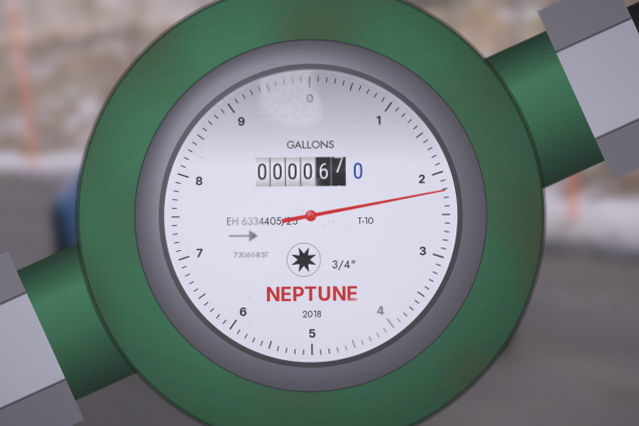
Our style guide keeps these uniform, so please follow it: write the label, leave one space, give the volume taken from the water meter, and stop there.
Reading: 672.2 gal
